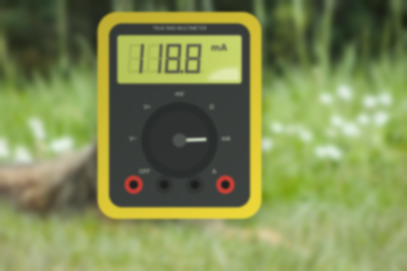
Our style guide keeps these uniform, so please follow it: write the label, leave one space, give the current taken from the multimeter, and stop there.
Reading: 118.8 mA
